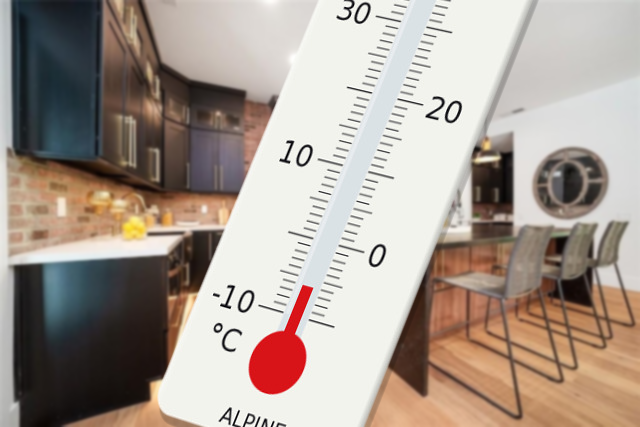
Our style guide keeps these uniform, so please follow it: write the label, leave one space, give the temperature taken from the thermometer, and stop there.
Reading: -6 °C
